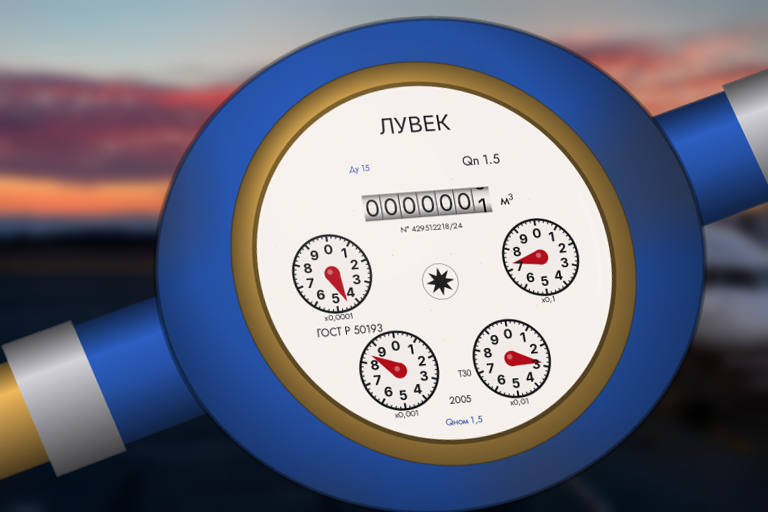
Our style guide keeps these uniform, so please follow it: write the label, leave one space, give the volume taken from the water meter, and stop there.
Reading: 0.7284 m³
